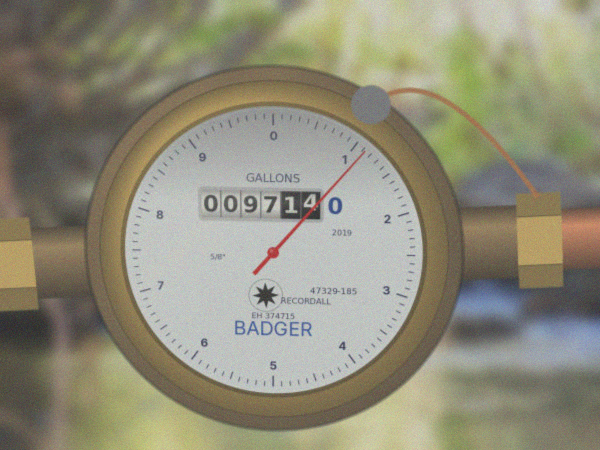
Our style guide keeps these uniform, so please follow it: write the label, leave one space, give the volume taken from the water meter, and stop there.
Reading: 97141.1 gal
